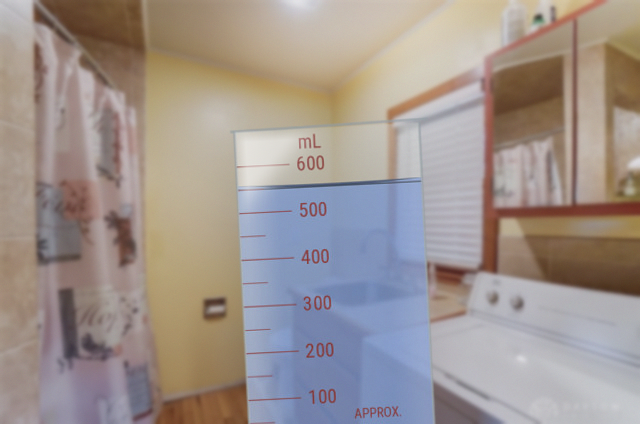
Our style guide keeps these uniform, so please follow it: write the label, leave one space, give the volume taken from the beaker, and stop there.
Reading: 550 mL
